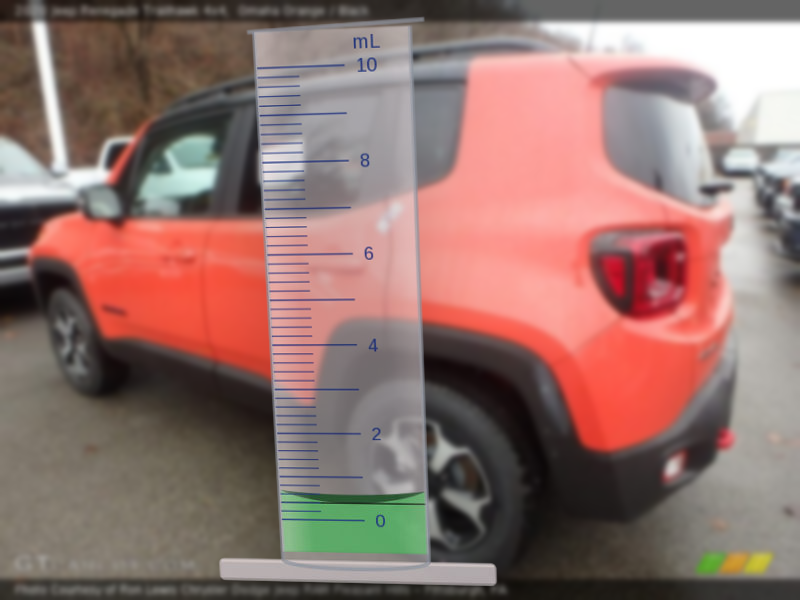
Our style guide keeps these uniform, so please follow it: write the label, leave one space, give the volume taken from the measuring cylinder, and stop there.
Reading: 0.4 mL
